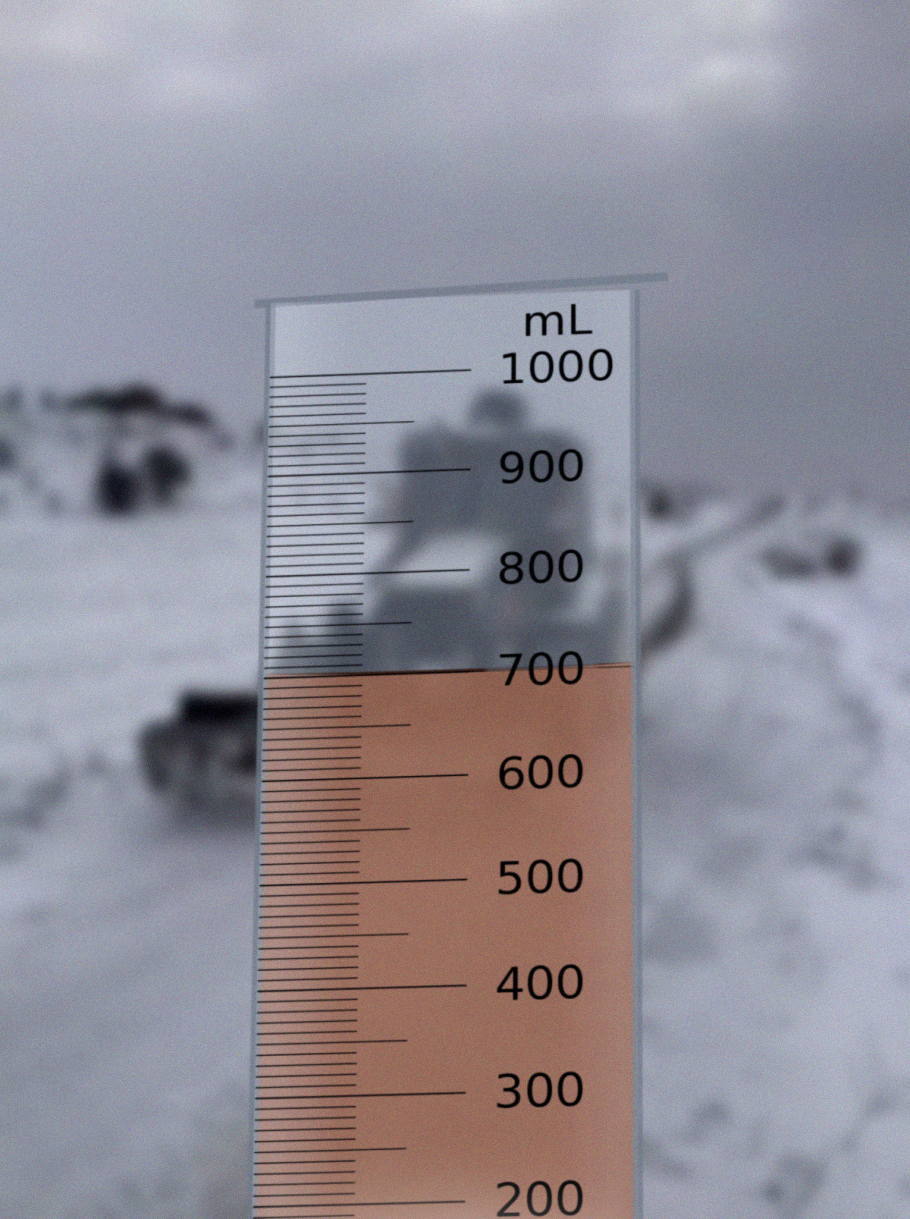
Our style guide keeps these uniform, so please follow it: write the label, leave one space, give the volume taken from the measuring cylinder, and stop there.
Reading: 700 mL
